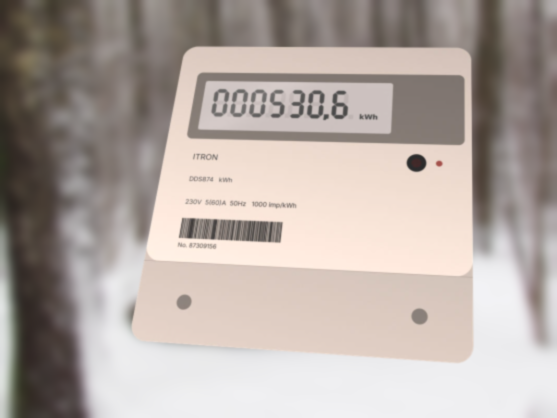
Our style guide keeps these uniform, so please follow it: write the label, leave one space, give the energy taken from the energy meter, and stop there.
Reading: 530.6 kWh
